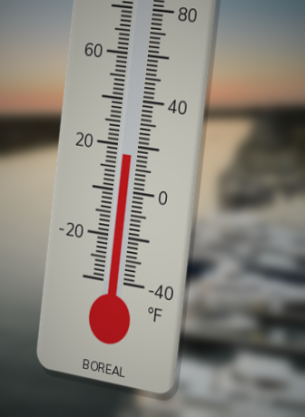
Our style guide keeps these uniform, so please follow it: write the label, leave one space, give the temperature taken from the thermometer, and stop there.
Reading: 16 °F
